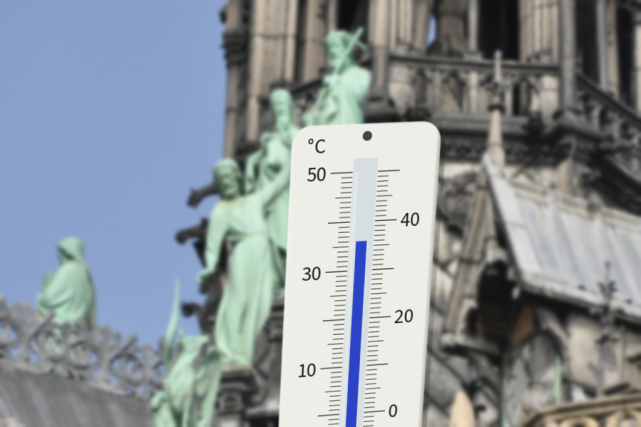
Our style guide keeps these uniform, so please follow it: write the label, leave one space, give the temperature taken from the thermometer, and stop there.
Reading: 36 °C
